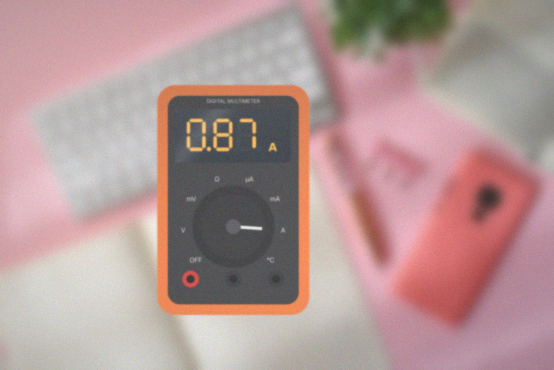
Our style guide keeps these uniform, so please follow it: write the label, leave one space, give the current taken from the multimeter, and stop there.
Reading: 0.87 A
